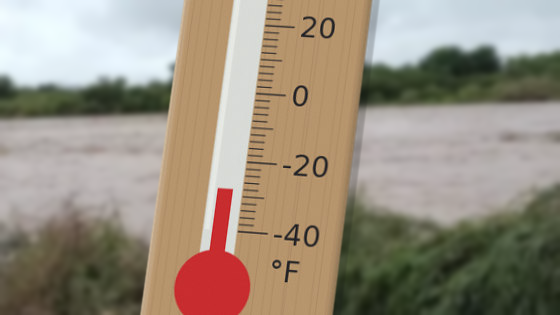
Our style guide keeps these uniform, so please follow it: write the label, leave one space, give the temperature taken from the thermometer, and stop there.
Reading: -28 °F
